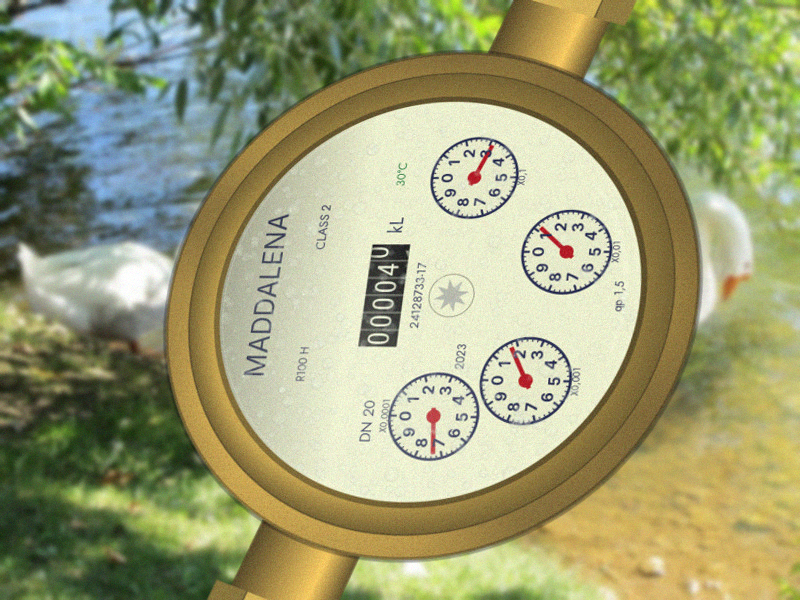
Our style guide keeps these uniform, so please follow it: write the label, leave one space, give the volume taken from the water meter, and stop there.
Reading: 40.3117 kL
